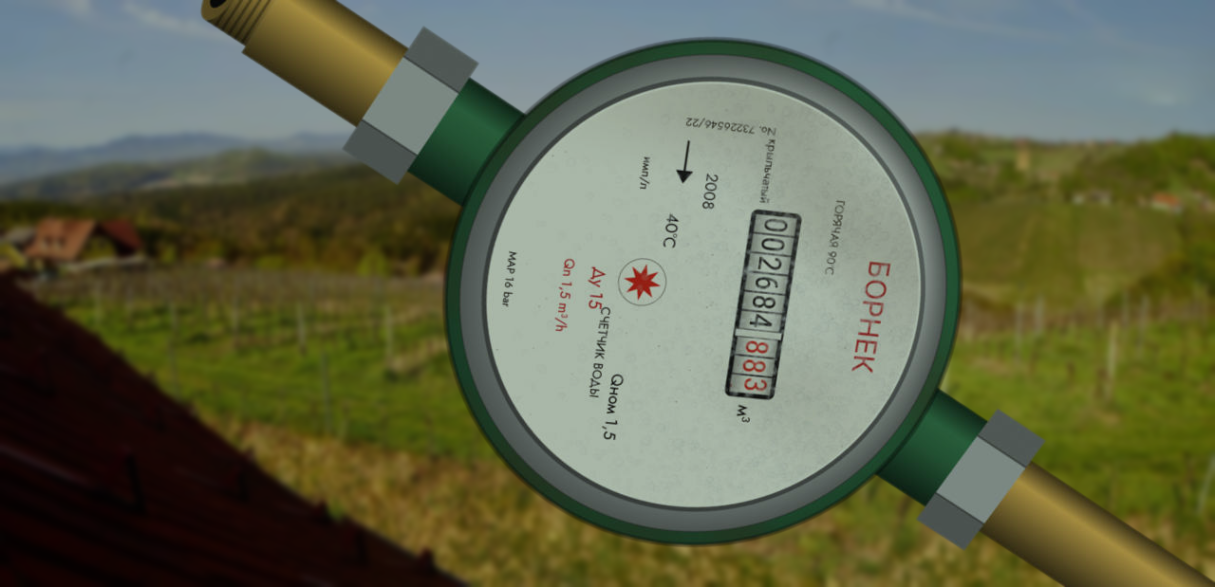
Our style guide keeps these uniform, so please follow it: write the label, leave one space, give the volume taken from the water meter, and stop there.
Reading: 2684.883 m³
